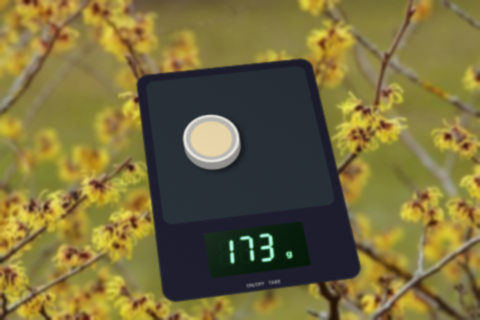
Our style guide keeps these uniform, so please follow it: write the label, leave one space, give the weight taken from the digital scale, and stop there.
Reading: 173 g
